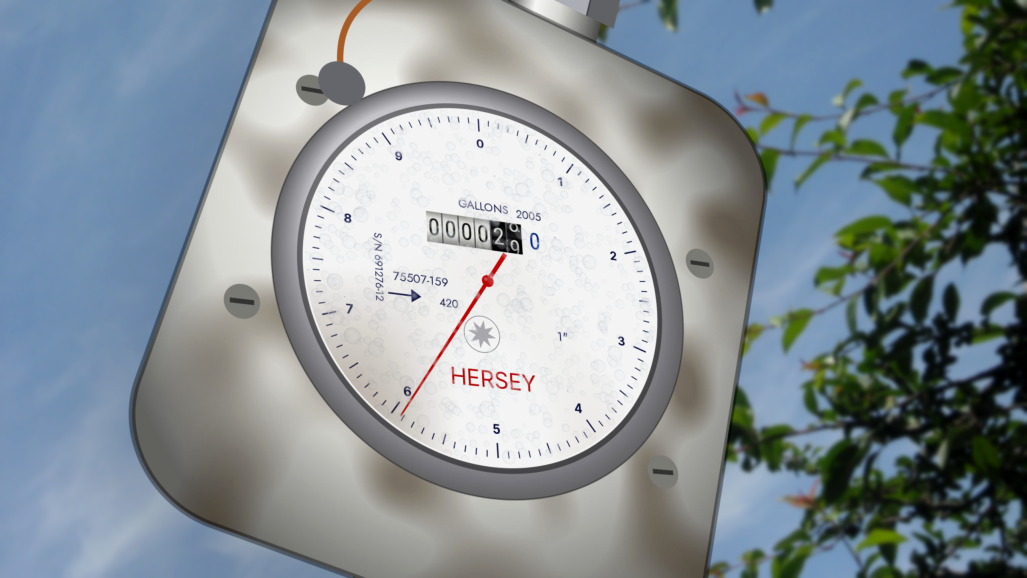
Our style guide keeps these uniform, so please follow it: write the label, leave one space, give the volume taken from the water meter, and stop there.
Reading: 285.9 gal
